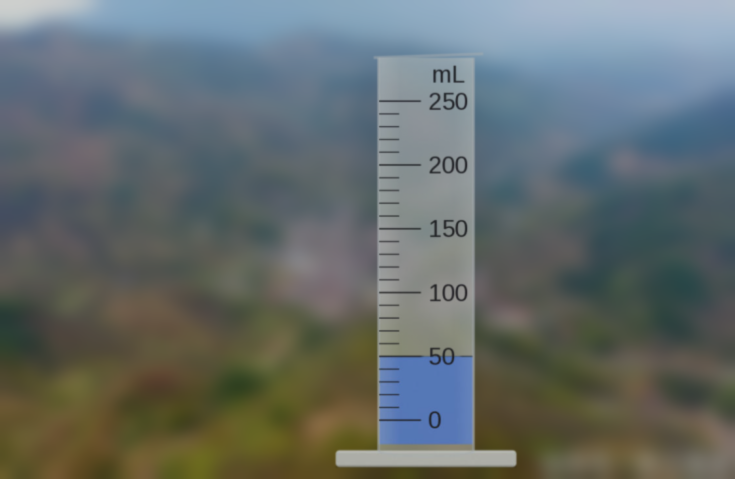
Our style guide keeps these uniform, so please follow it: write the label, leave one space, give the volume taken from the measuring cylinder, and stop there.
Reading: 50 mL
